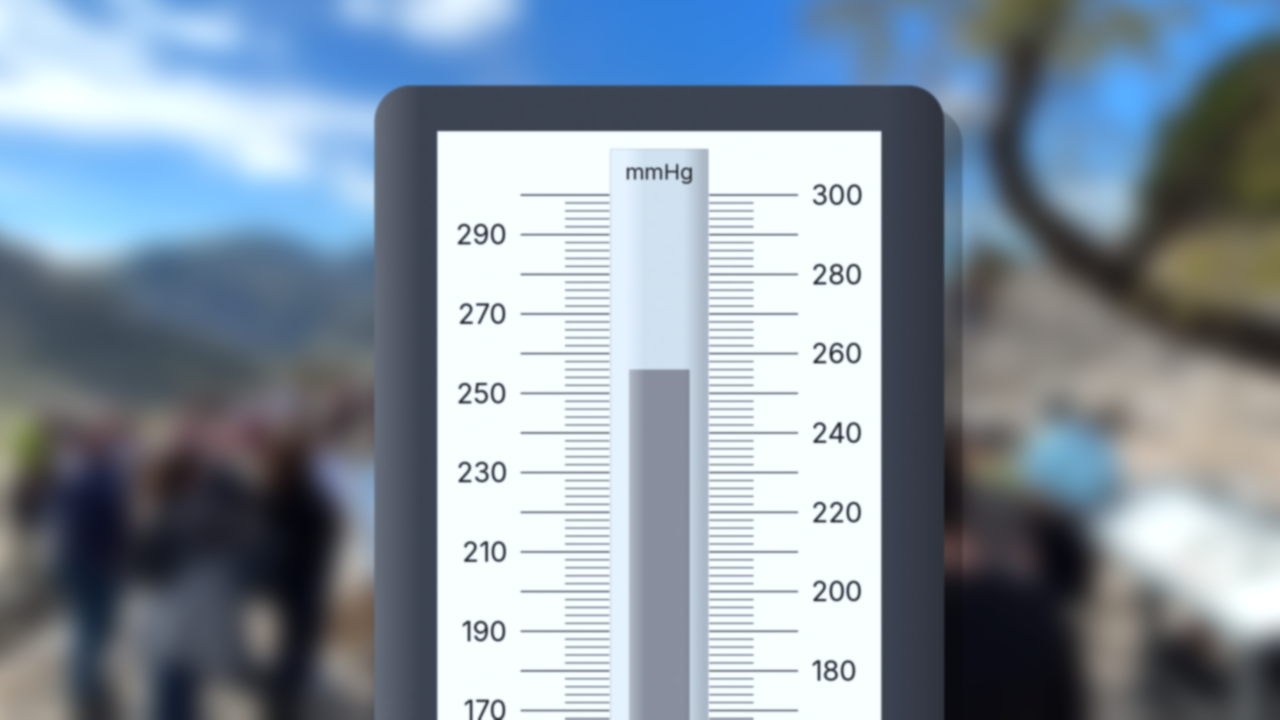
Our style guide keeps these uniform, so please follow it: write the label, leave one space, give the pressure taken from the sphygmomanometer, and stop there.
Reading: 256 mmHg
